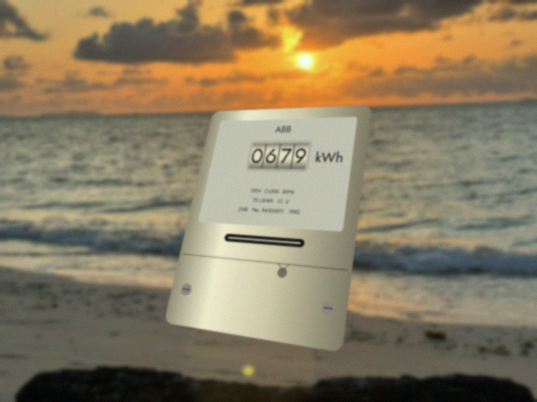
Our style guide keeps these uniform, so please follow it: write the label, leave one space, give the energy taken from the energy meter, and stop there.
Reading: 679 kWh
